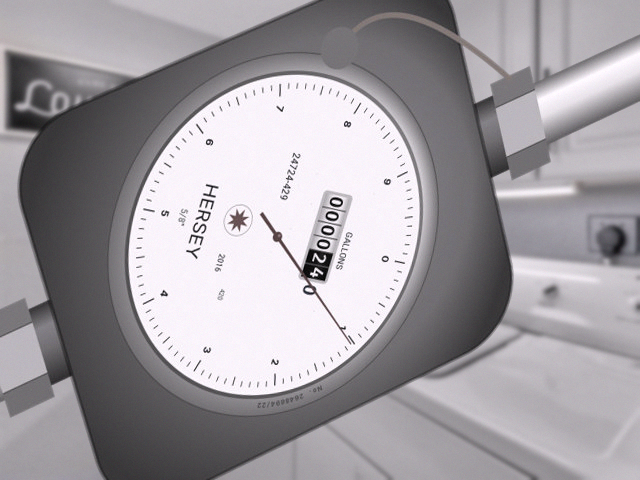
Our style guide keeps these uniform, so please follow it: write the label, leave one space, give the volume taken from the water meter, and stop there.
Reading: 241.0 gal
